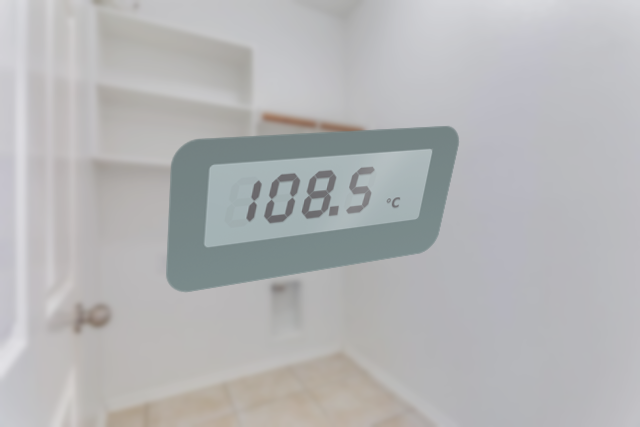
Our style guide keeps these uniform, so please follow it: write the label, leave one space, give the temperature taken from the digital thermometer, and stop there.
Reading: 108.5 °C
